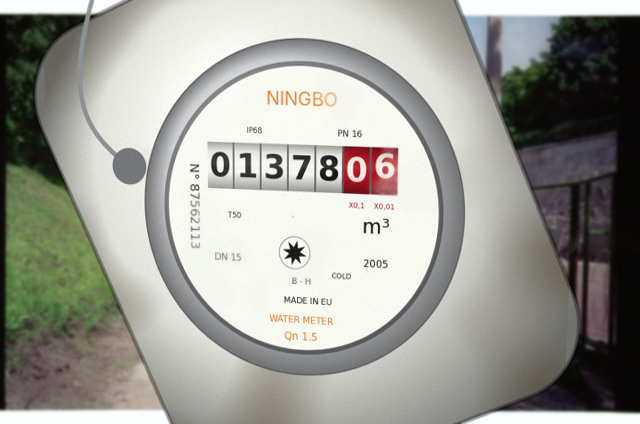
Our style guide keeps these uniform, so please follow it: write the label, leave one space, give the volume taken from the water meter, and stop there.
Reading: 1378.06 m³
